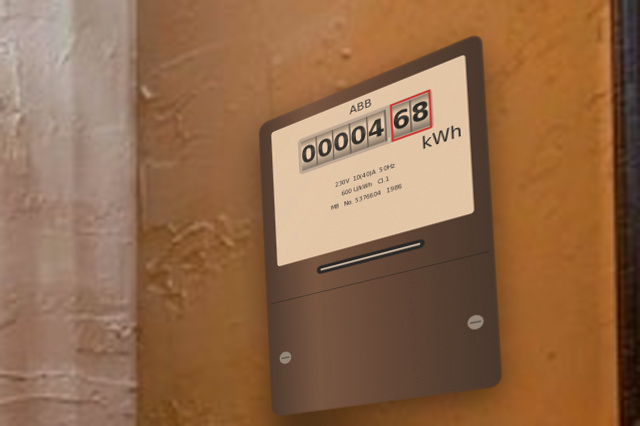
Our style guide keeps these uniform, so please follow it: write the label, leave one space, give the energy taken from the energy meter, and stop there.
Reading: 4.68 kWh
